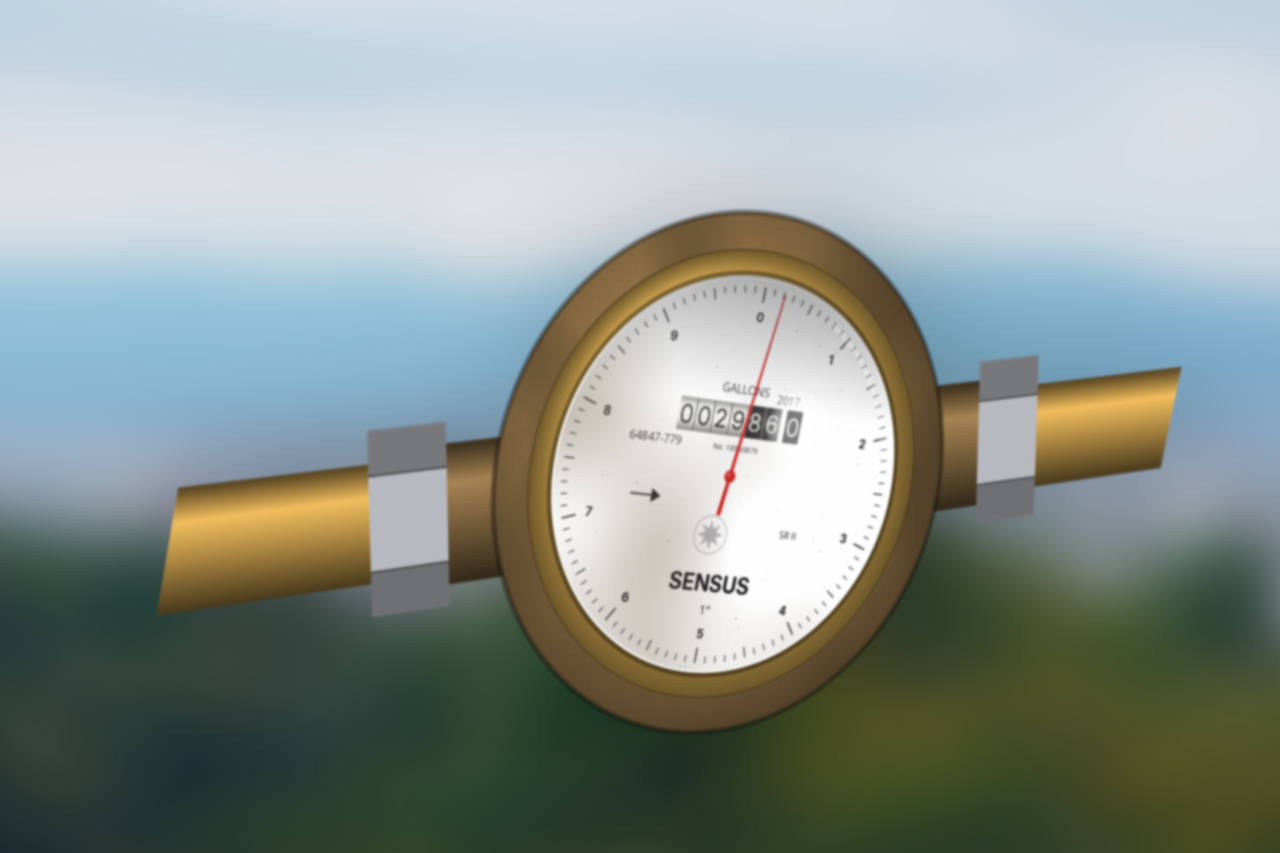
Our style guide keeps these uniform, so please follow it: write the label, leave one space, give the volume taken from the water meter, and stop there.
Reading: 29860.2 gal
